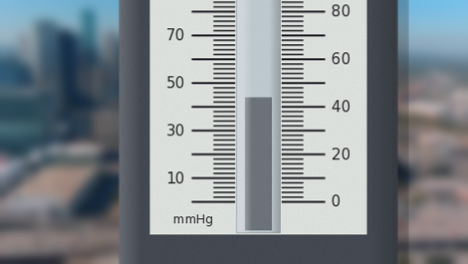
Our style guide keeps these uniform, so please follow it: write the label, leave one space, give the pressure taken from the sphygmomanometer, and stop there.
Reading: 44 mmHg
